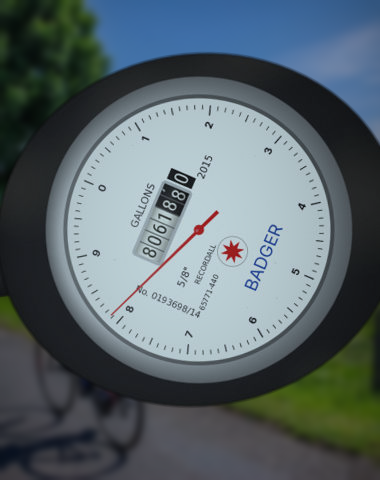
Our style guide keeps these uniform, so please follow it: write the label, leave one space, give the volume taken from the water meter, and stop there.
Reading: 8061878.1 gal
